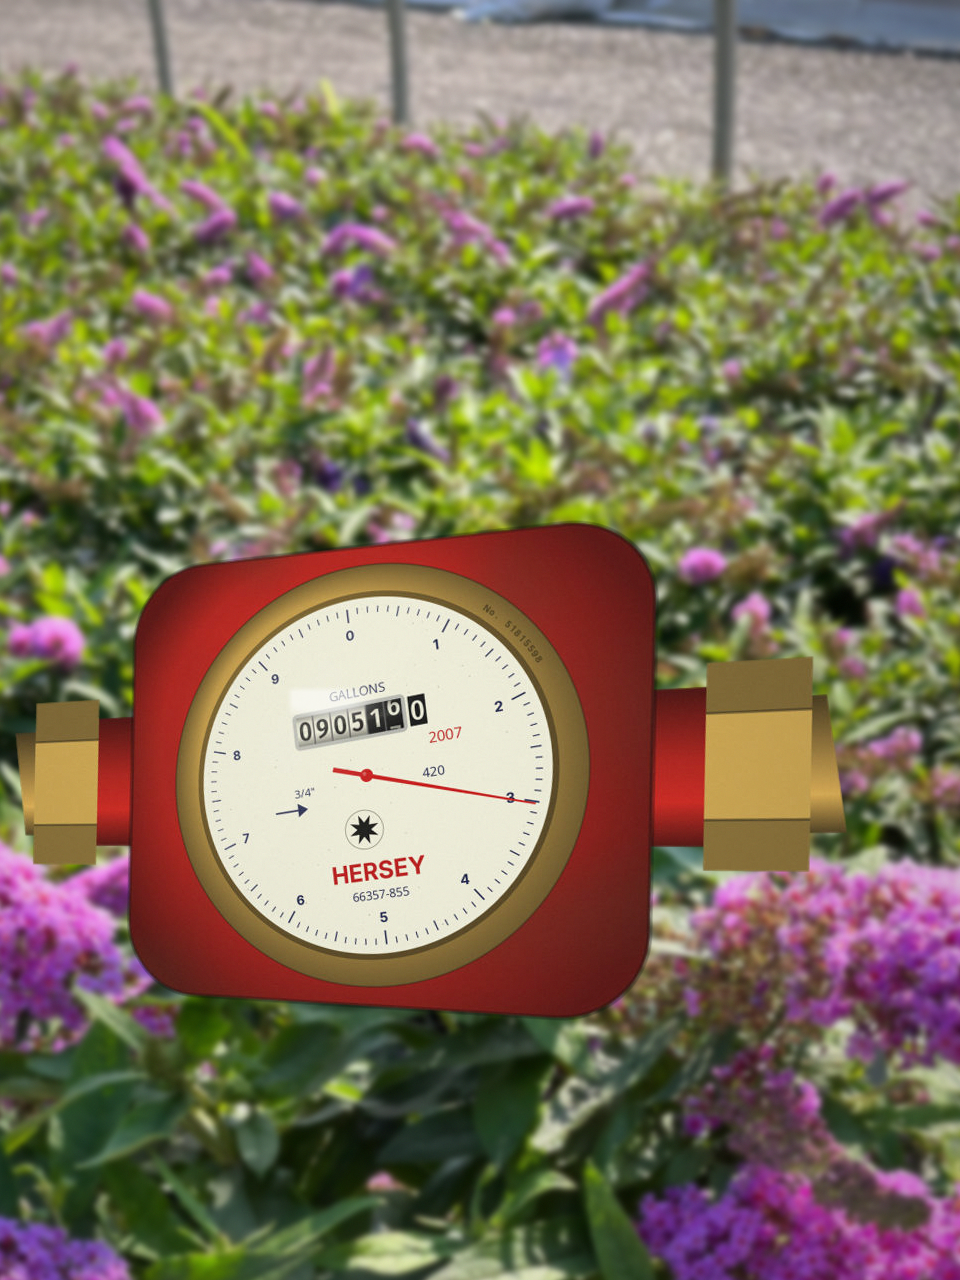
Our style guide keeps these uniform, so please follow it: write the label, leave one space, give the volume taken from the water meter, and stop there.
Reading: 905163.0 gal
